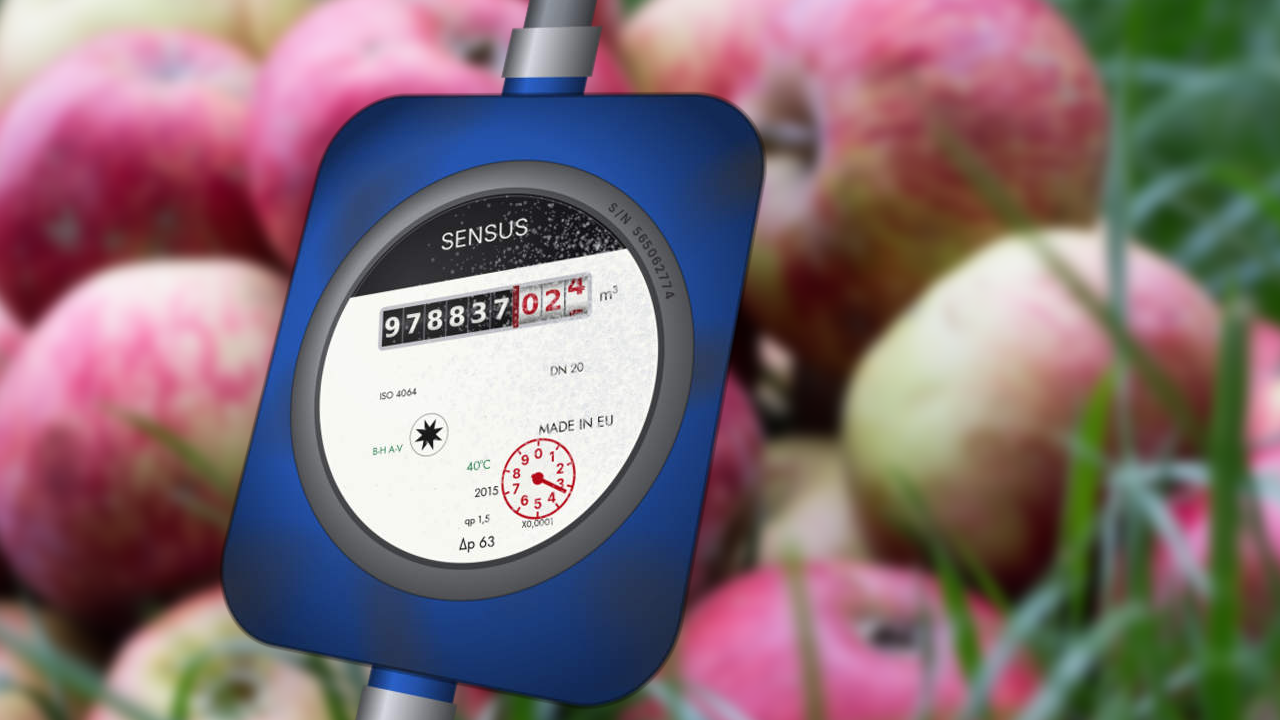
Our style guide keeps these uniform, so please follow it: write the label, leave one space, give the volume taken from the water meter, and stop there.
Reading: 978837.0243 m³
